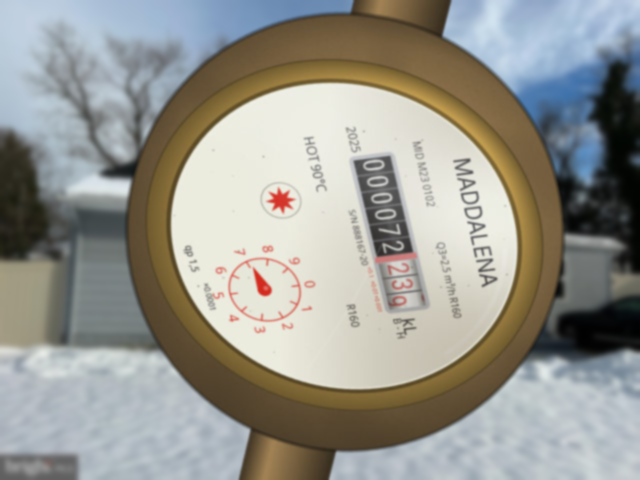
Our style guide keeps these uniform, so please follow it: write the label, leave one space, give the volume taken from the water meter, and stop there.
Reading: 72.2387 kL
